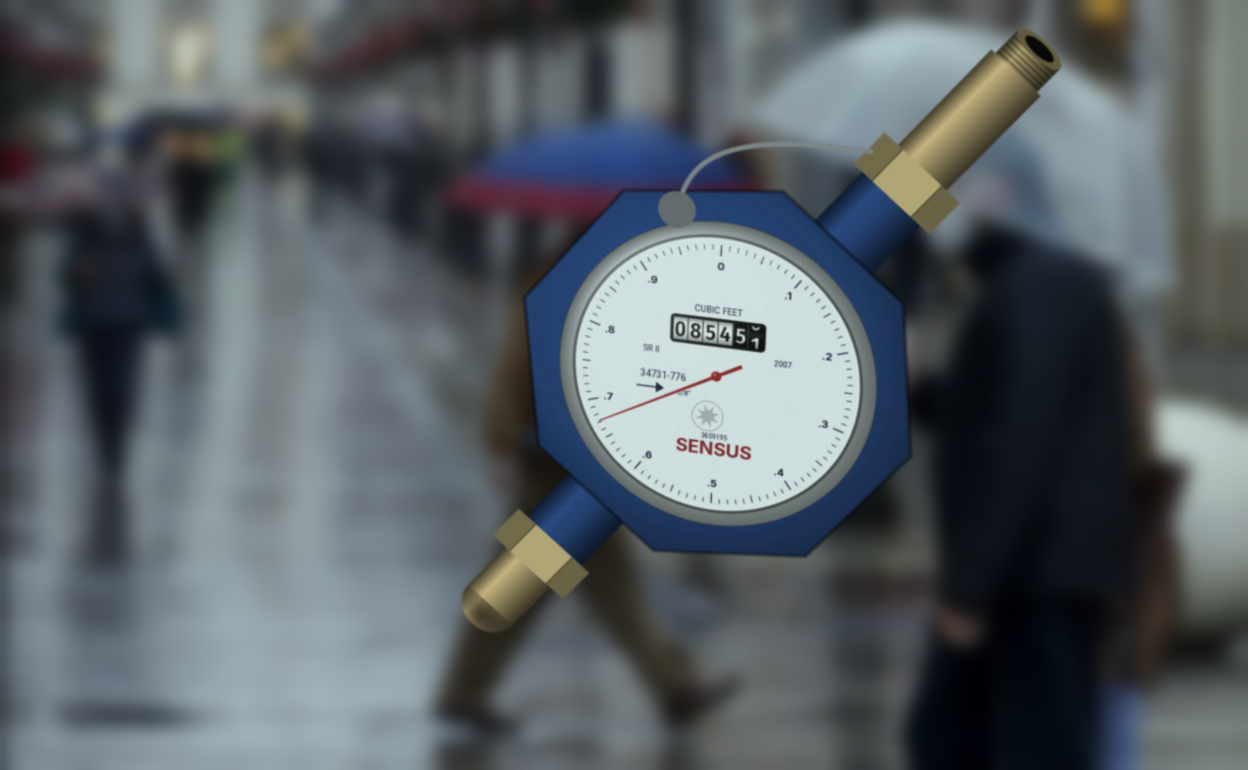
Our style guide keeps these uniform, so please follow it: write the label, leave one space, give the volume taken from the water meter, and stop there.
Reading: 85450.67 ft³
